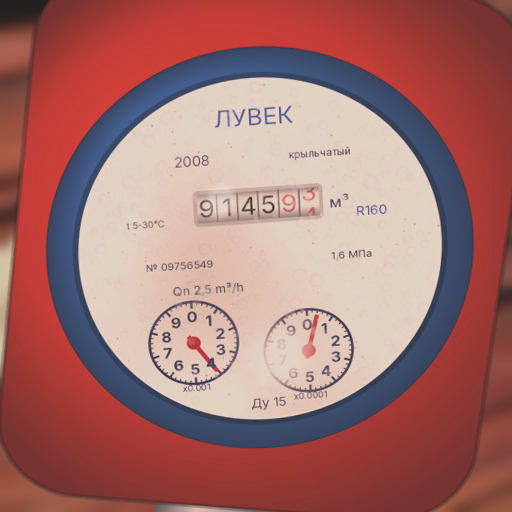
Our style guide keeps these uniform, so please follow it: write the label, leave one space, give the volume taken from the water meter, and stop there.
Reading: 9145.9340 m³
